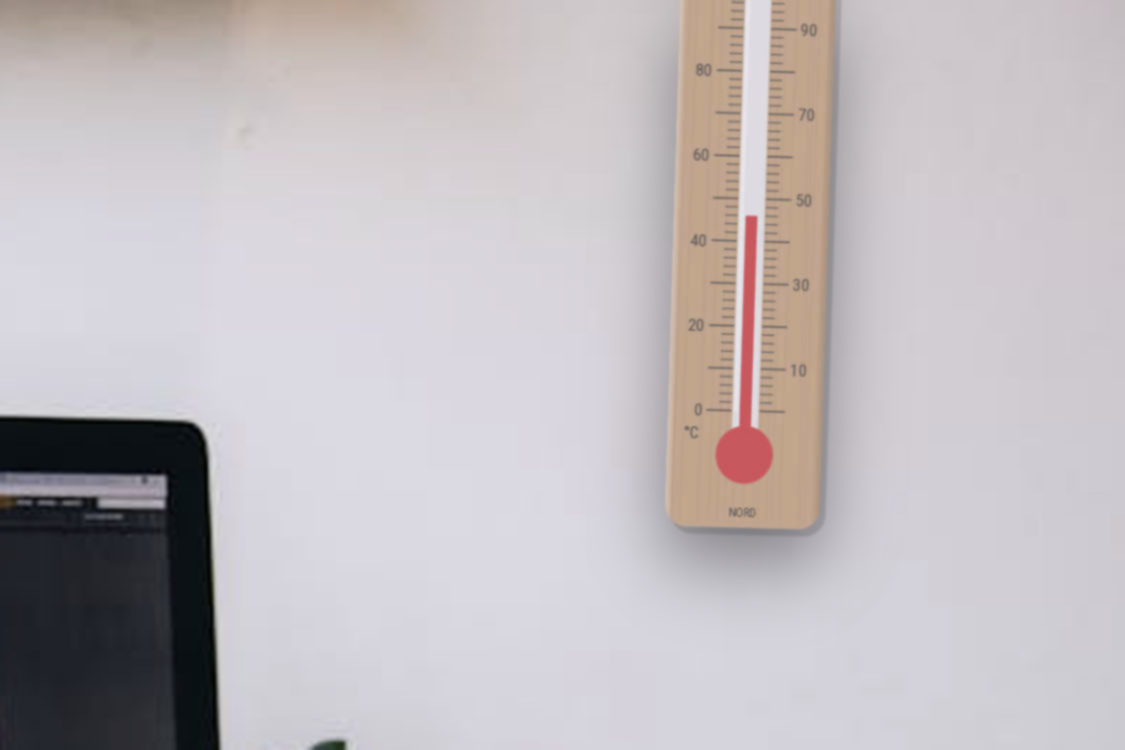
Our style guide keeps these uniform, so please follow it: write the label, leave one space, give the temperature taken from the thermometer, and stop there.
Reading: 46 °C
